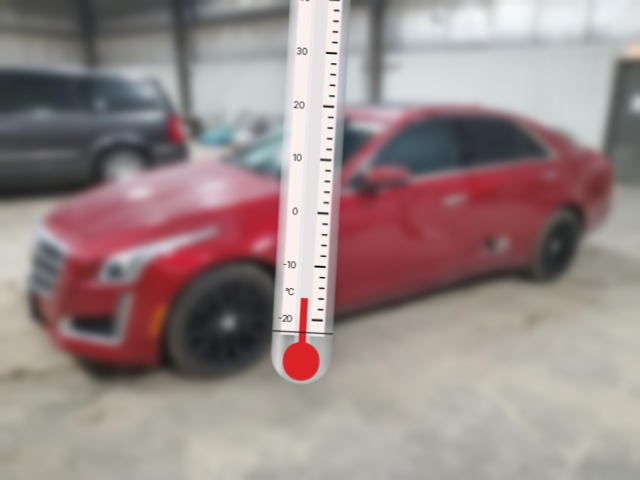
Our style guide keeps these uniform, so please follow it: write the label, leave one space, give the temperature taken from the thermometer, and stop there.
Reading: -16 °C
